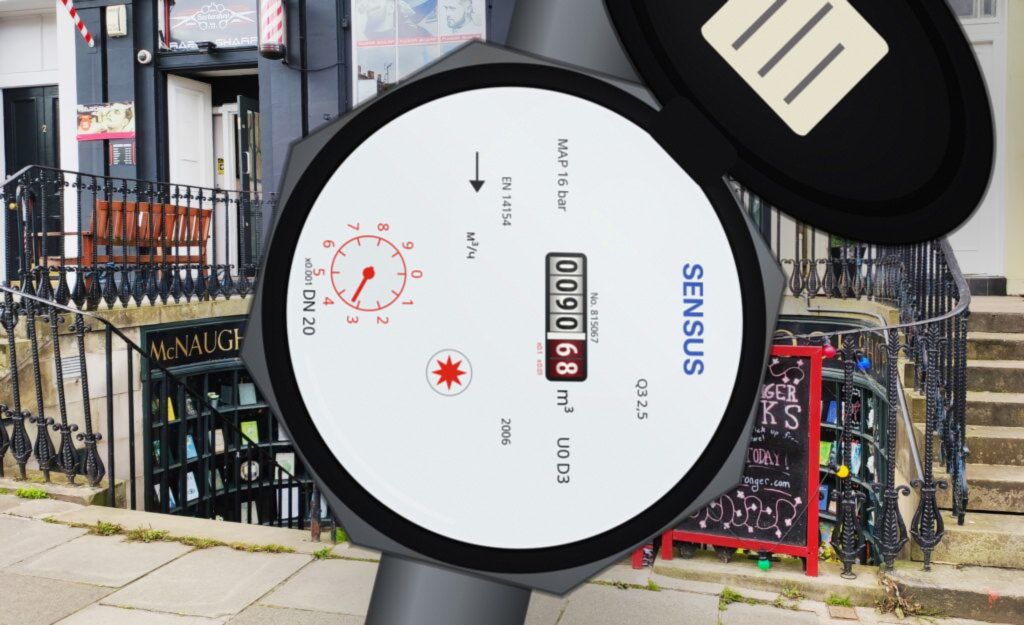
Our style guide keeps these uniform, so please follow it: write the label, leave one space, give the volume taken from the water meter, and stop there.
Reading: 90.683 m³
